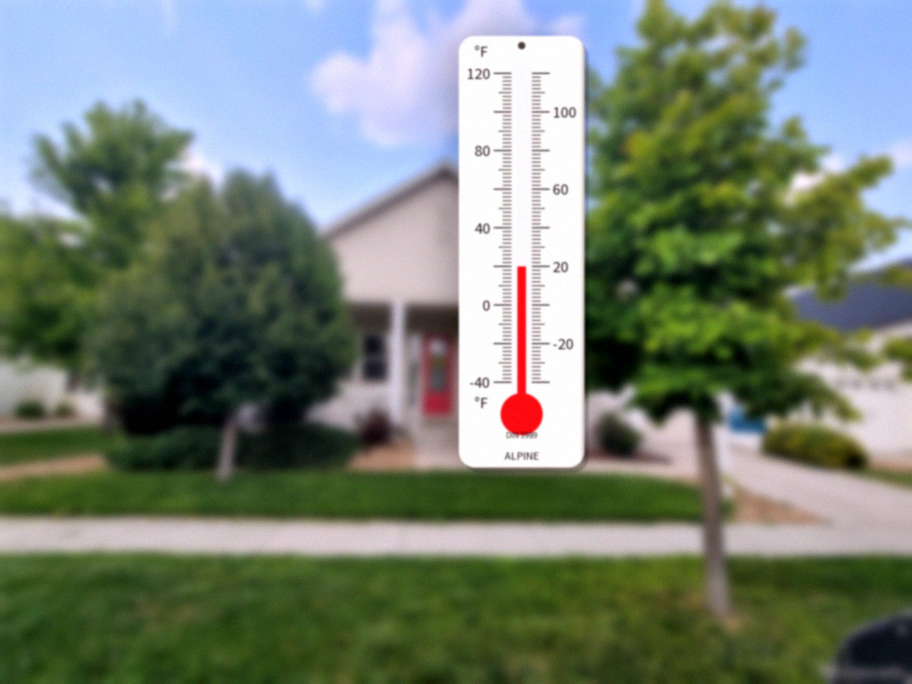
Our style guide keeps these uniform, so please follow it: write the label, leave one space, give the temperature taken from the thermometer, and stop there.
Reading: 20 °F
